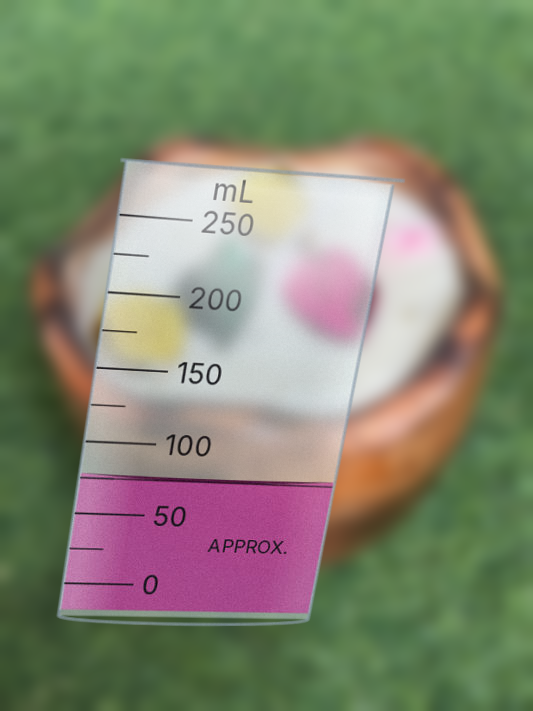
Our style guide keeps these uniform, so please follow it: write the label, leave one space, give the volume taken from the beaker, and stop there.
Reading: 75 mL
